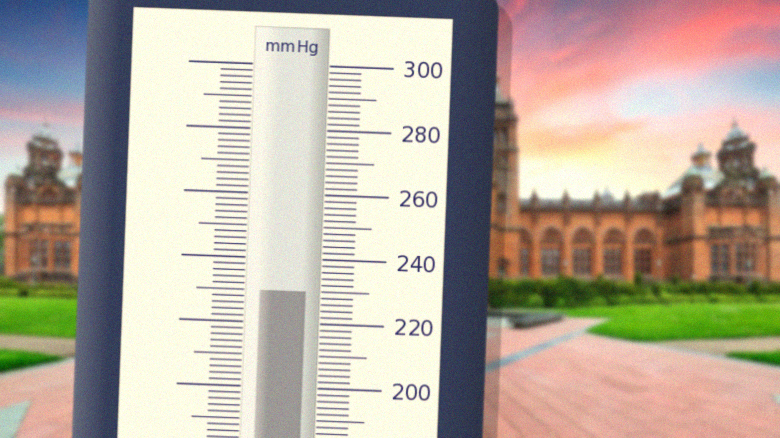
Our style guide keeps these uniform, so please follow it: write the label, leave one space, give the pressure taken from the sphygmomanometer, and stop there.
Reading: 230 mmHg
